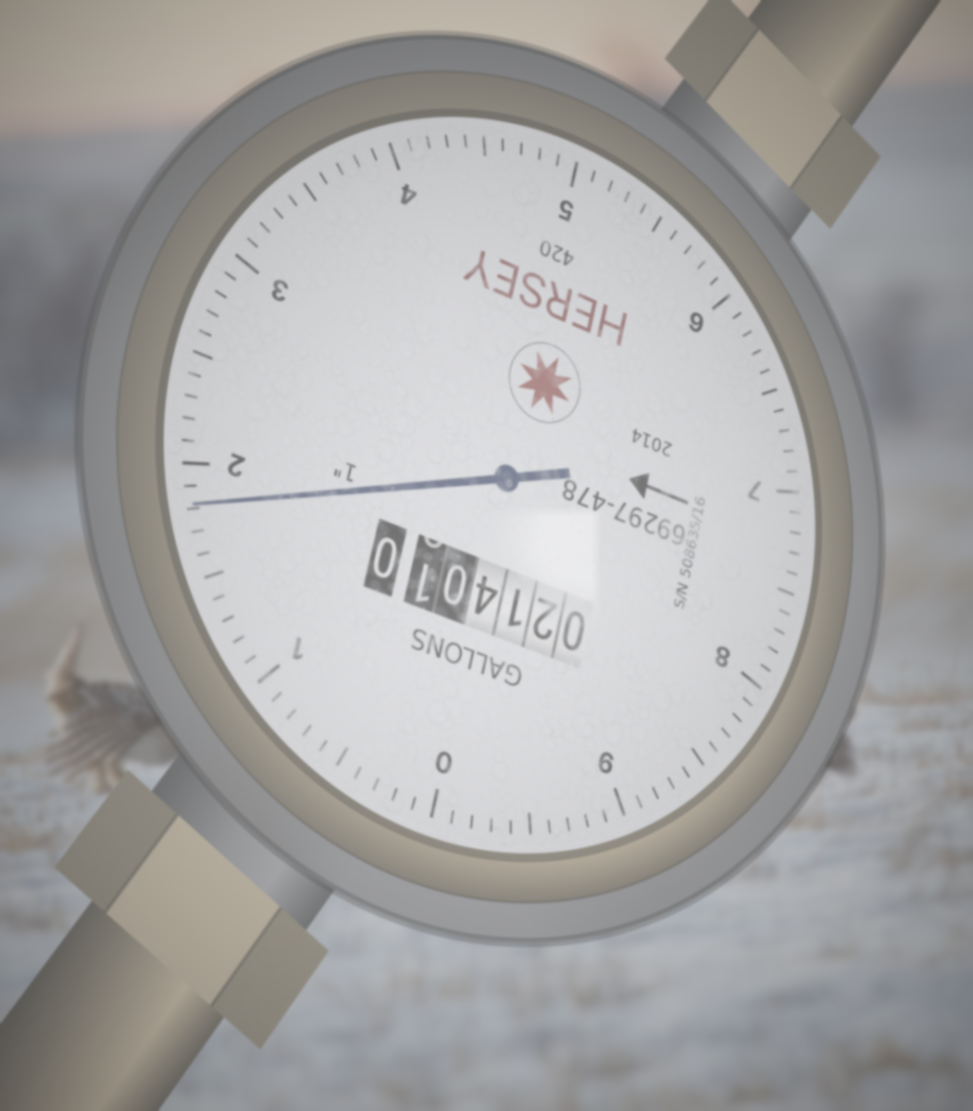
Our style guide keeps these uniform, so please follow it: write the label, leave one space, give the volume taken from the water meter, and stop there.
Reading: 214011.8 gal
